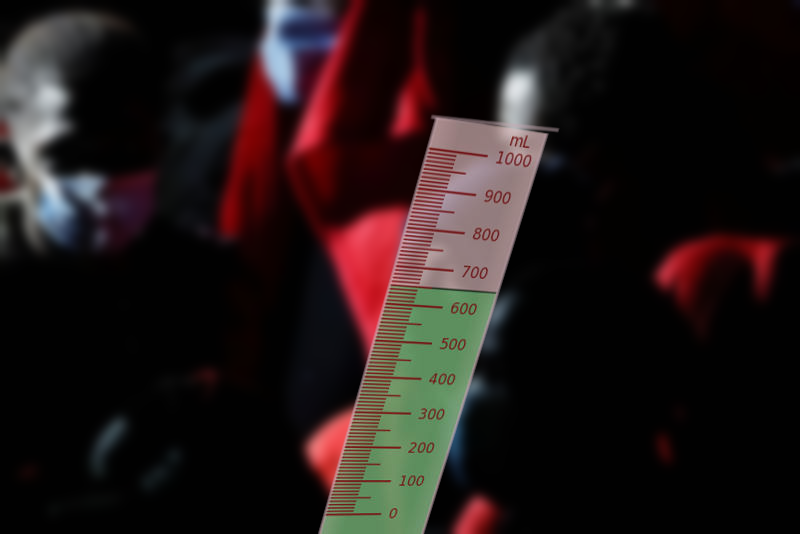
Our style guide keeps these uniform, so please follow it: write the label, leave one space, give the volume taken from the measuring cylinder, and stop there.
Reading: 650 mL
